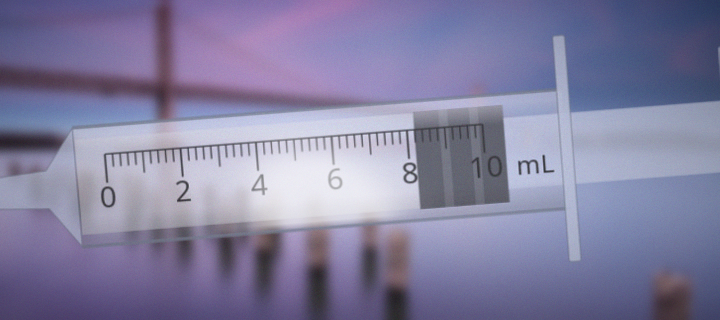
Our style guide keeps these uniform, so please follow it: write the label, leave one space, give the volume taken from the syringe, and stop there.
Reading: 8.2 mL
